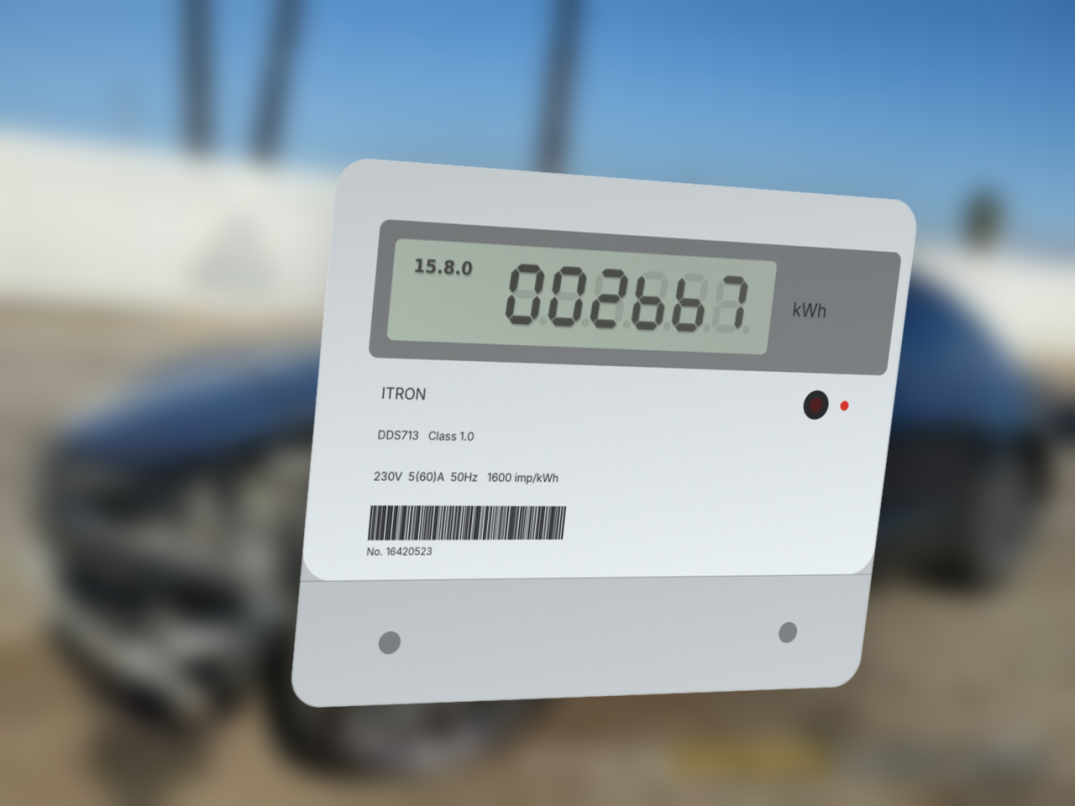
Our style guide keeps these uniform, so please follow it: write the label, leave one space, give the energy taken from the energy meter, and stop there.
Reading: 2667 kWh
